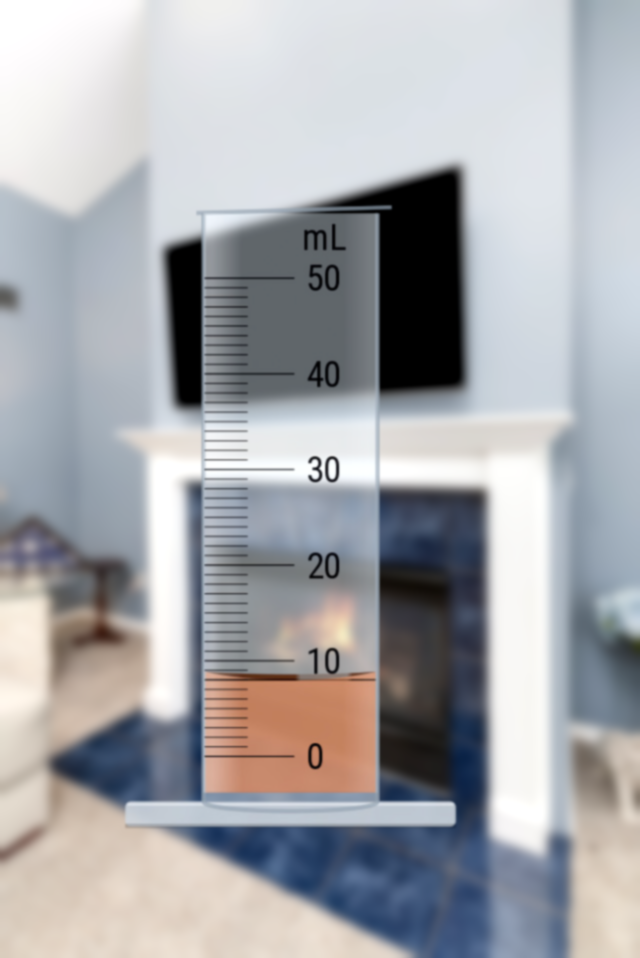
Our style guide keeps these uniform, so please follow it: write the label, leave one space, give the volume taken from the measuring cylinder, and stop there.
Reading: 8 mL
